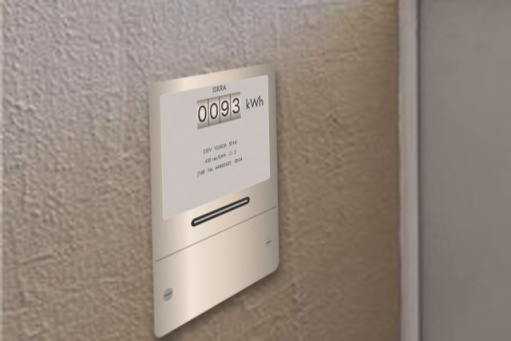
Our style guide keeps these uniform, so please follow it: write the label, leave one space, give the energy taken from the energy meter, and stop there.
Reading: 93 kWh
